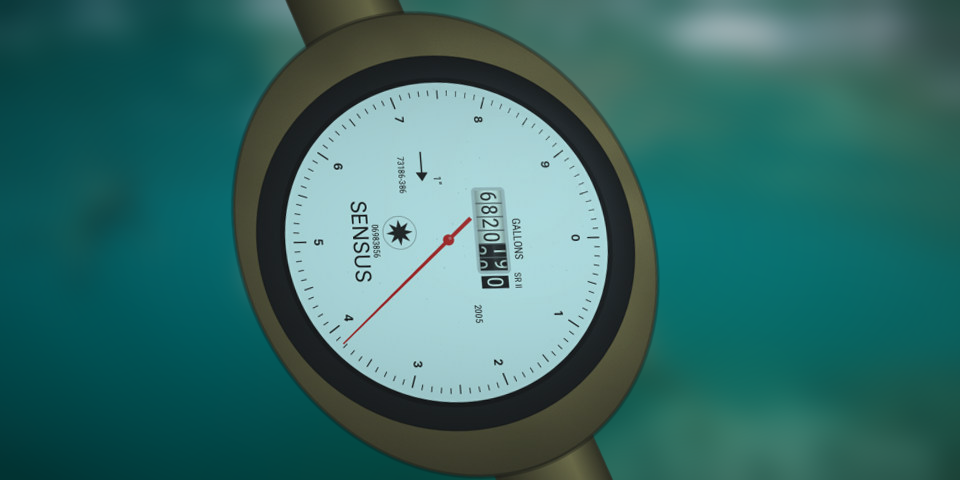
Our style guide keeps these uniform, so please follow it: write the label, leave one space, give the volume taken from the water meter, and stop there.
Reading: 6820193.8 gal
